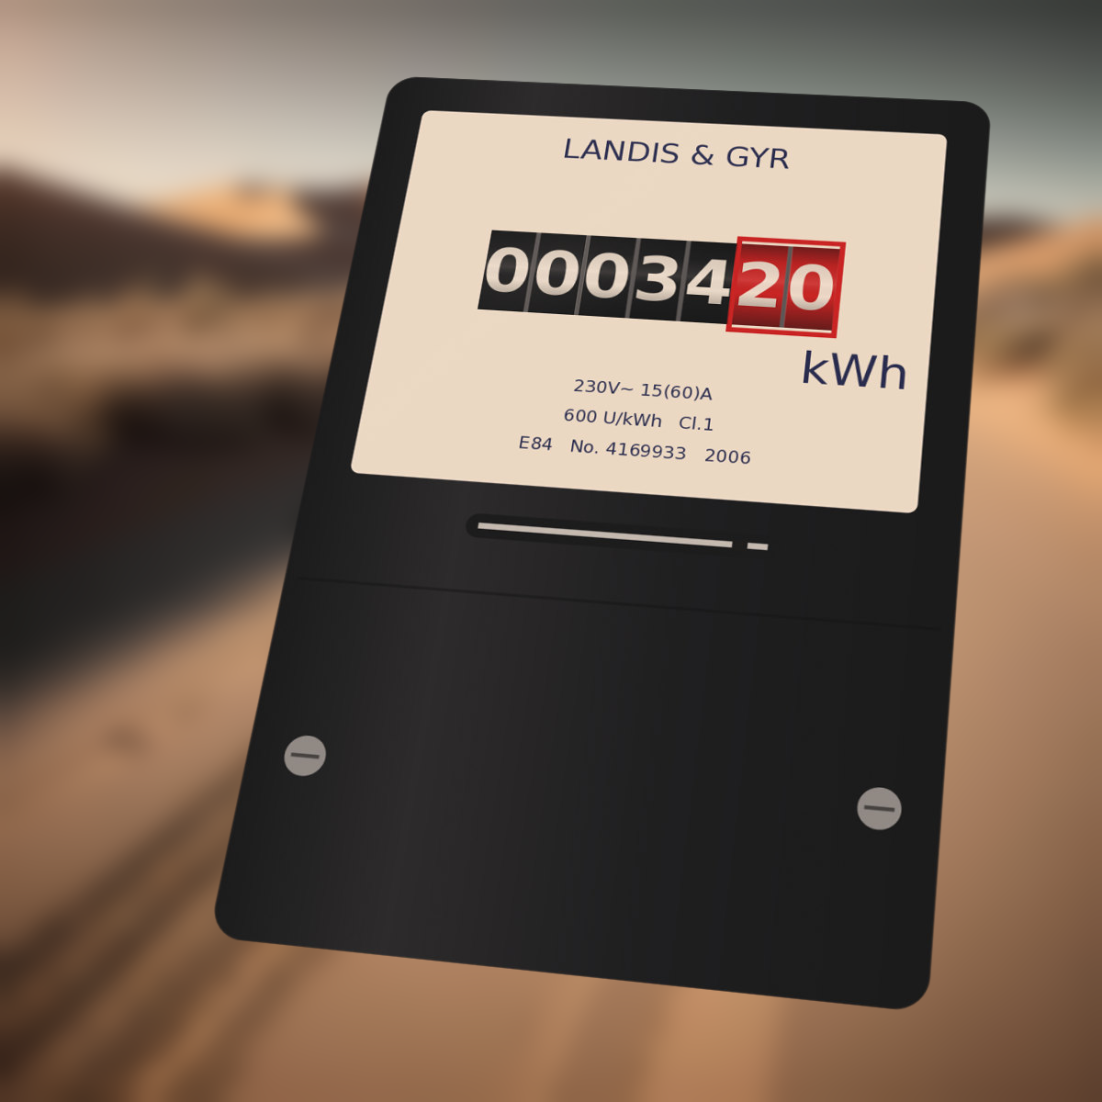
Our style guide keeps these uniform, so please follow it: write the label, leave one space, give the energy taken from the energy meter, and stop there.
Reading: 34.20 kWh
